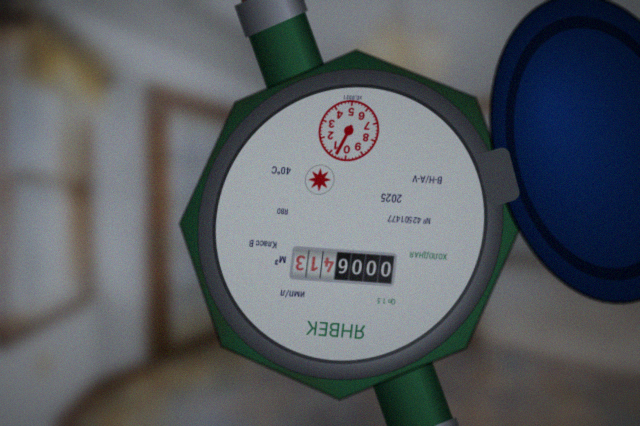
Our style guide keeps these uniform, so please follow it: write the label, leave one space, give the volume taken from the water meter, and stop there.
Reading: 6.4130 m³
